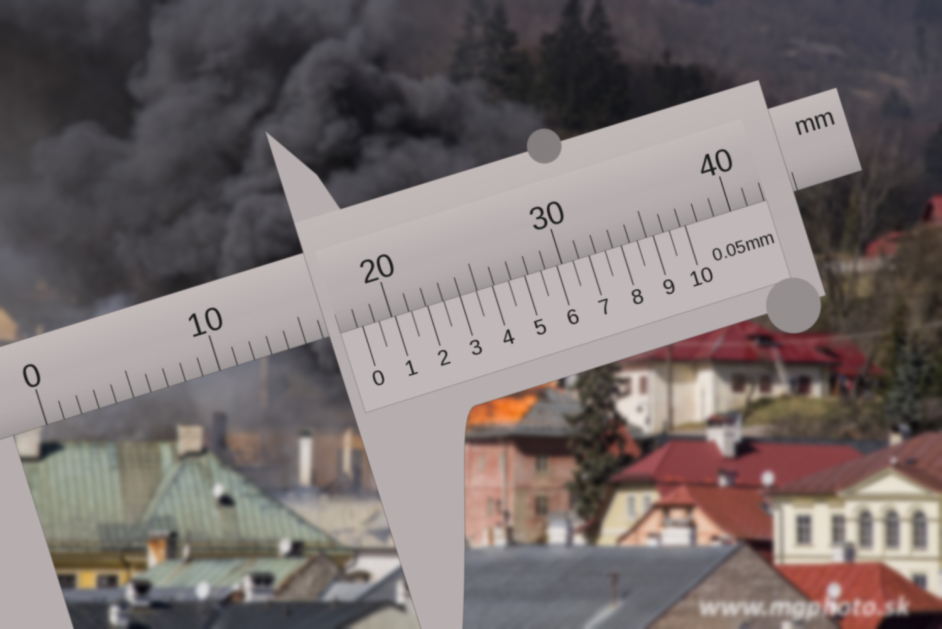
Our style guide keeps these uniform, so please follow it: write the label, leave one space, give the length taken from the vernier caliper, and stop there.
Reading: 18.3 mm
